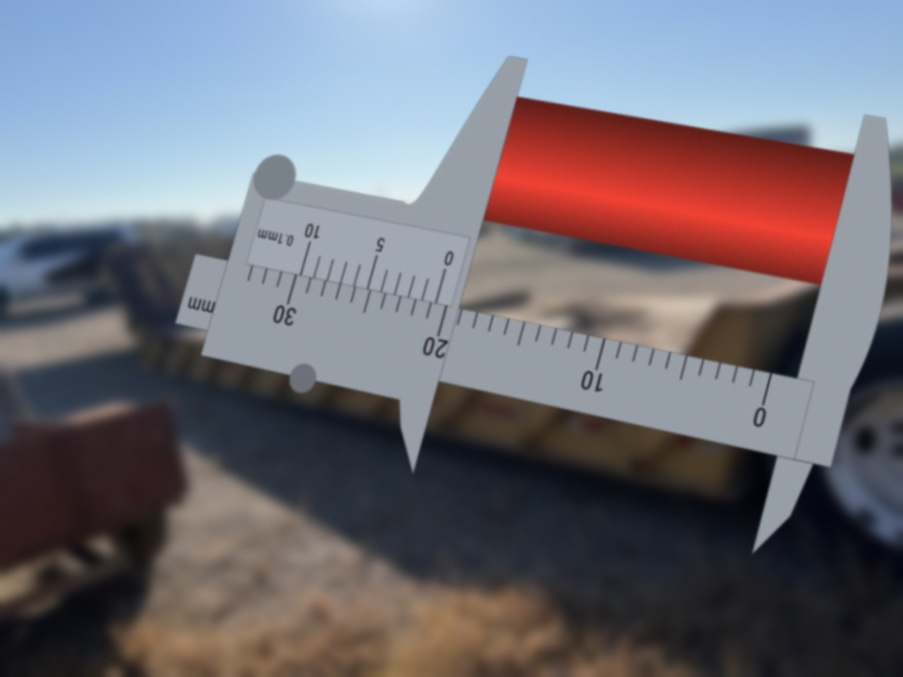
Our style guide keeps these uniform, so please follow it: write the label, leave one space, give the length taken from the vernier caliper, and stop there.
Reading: 20.7 mm
